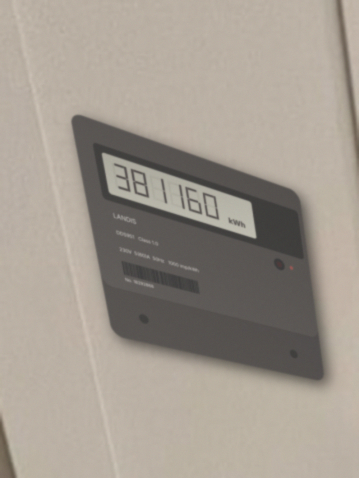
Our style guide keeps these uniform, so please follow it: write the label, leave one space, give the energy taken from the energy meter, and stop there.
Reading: 381160 kWh
